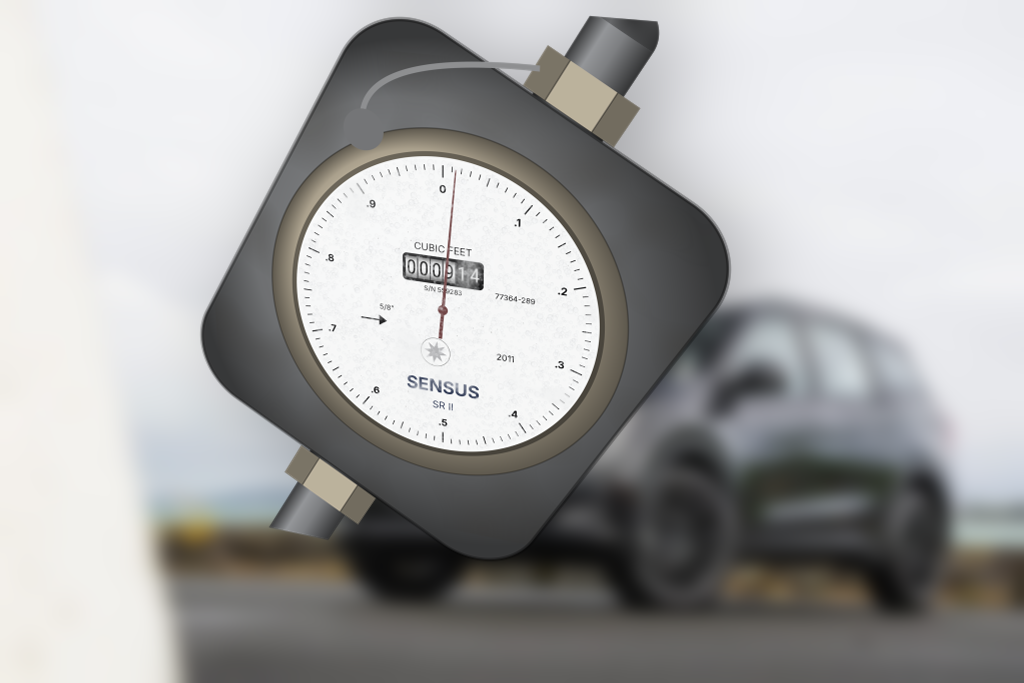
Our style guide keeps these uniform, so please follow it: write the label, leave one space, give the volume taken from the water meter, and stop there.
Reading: 914.01 ft³
